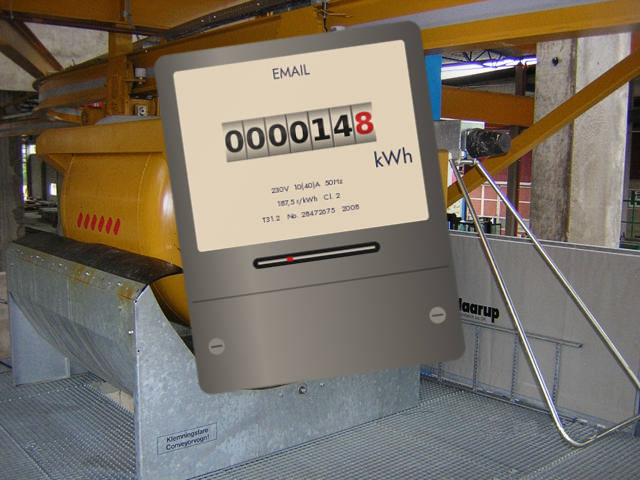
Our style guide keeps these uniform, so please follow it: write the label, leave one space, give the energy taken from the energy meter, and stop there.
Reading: 14.8 kWh
